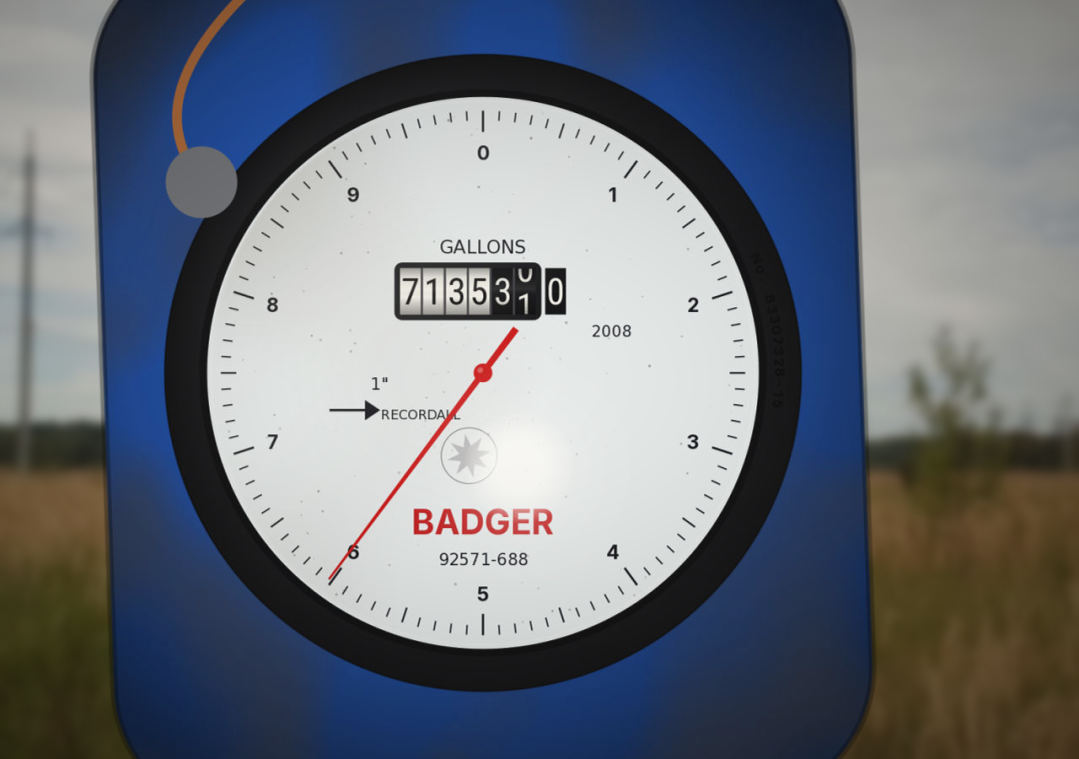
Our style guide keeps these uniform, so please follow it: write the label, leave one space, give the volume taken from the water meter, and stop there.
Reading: 7135306.0 gal
